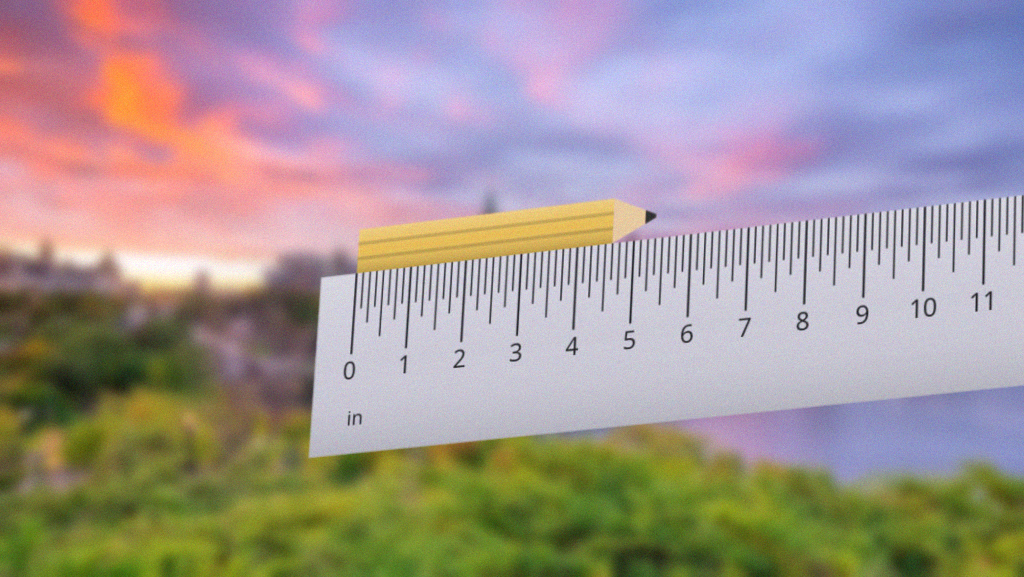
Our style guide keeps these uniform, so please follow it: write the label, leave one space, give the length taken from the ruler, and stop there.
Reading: 5.375 in
